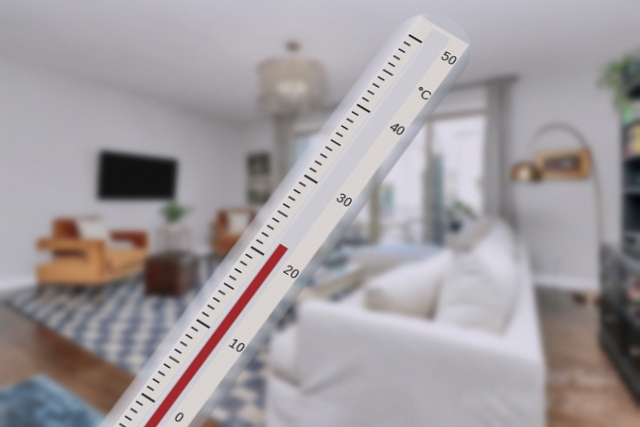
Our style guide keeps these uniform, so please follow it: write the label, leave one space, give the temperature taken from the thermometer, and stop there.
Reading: 22 °C
